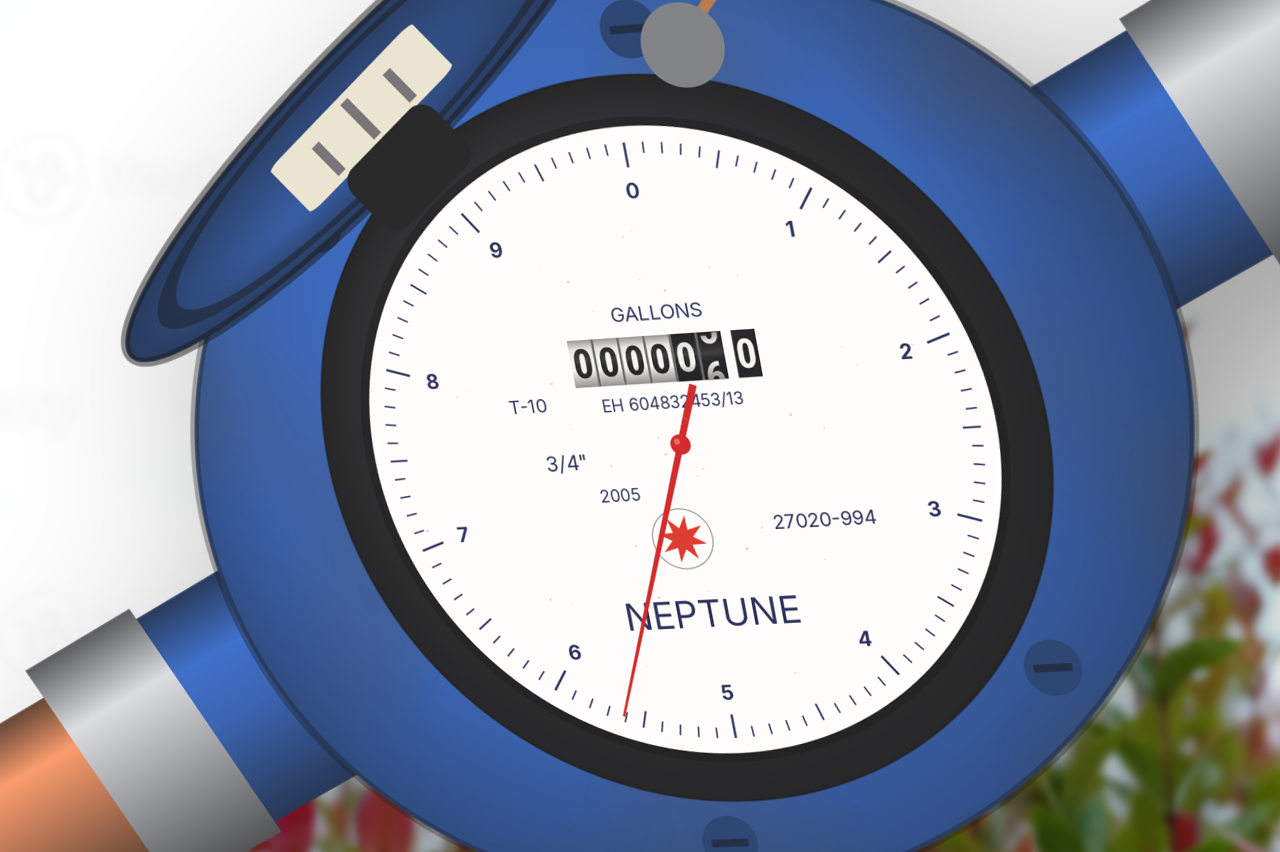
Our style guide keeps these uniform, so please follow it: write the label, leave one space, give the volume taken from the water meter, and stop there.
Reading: 55.6 gal
